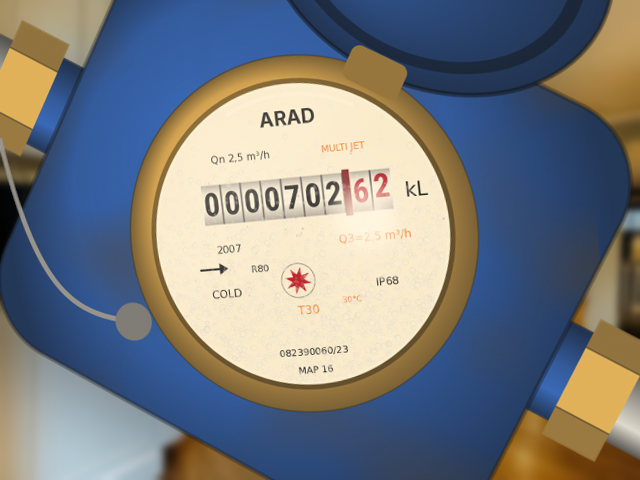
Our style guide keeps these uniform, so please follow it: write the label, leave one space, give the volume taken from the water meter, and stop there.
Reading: 702.62 kL
